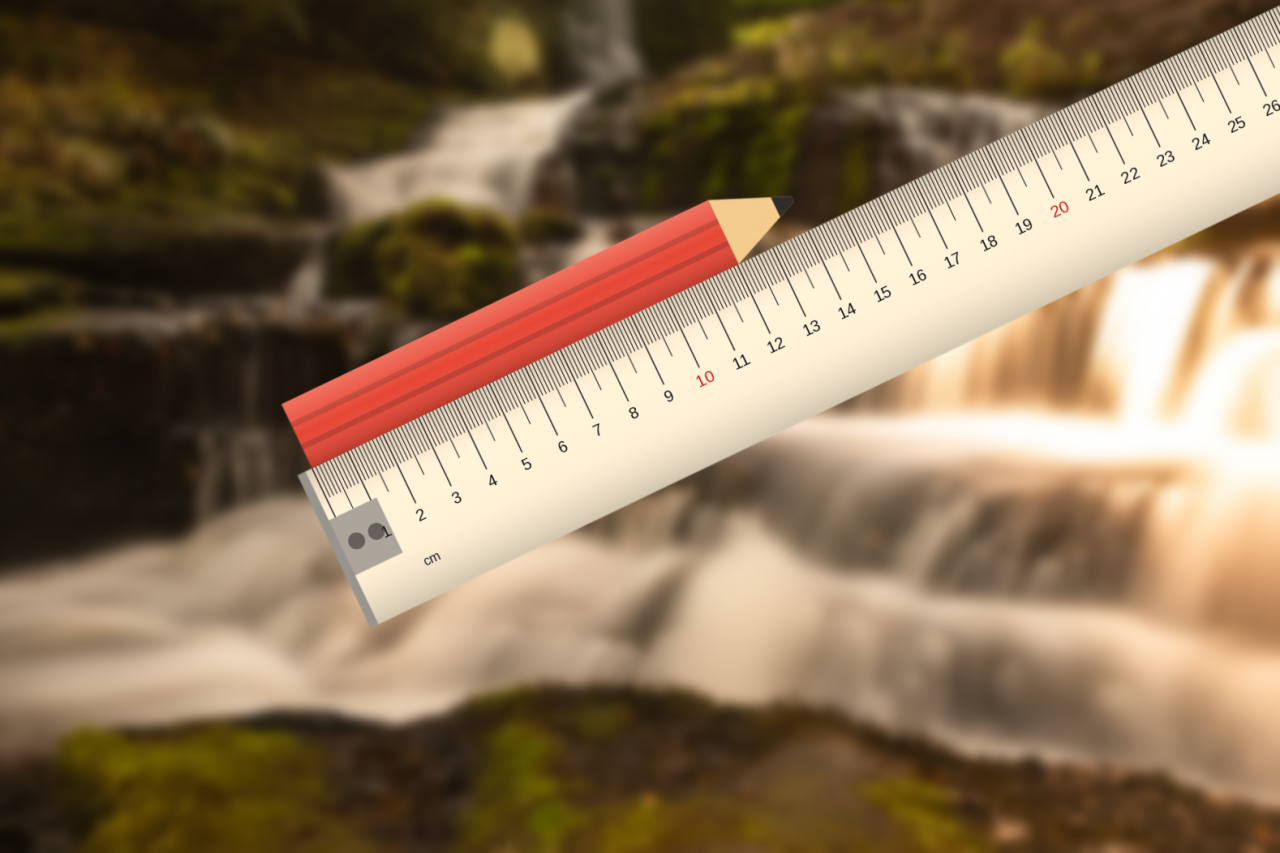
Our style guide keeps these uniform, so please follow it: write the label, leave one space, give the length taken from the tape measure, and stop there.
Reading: 14 cm
